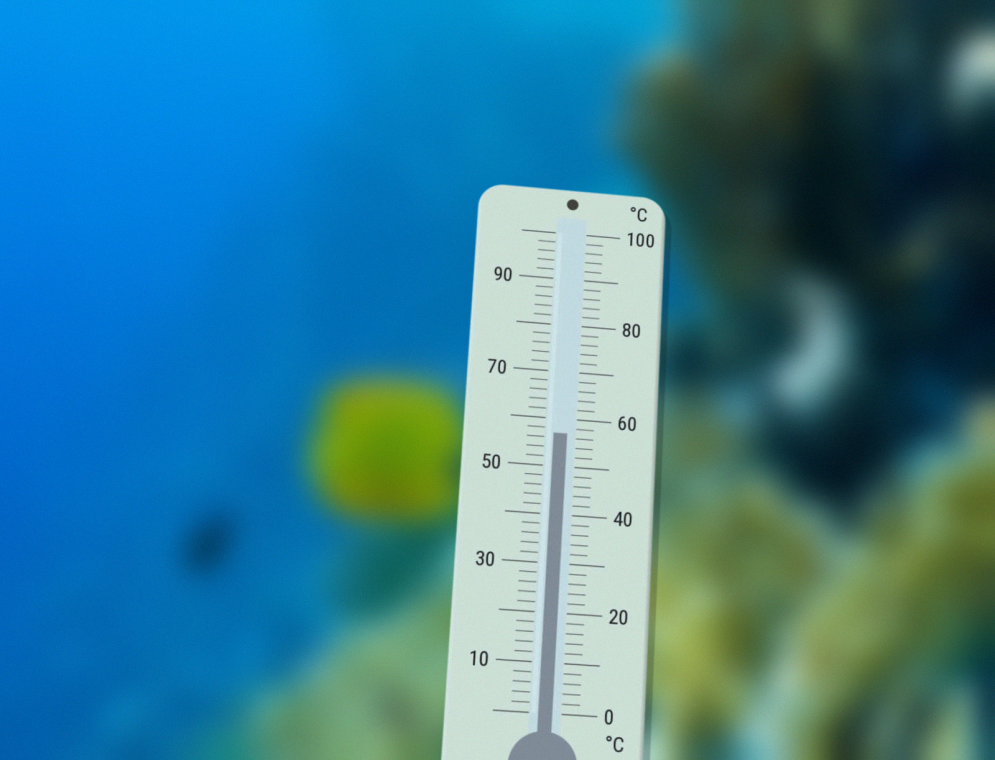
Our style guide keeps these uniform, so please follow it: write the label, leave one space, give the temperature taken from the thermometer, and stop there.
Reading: 57 °C
